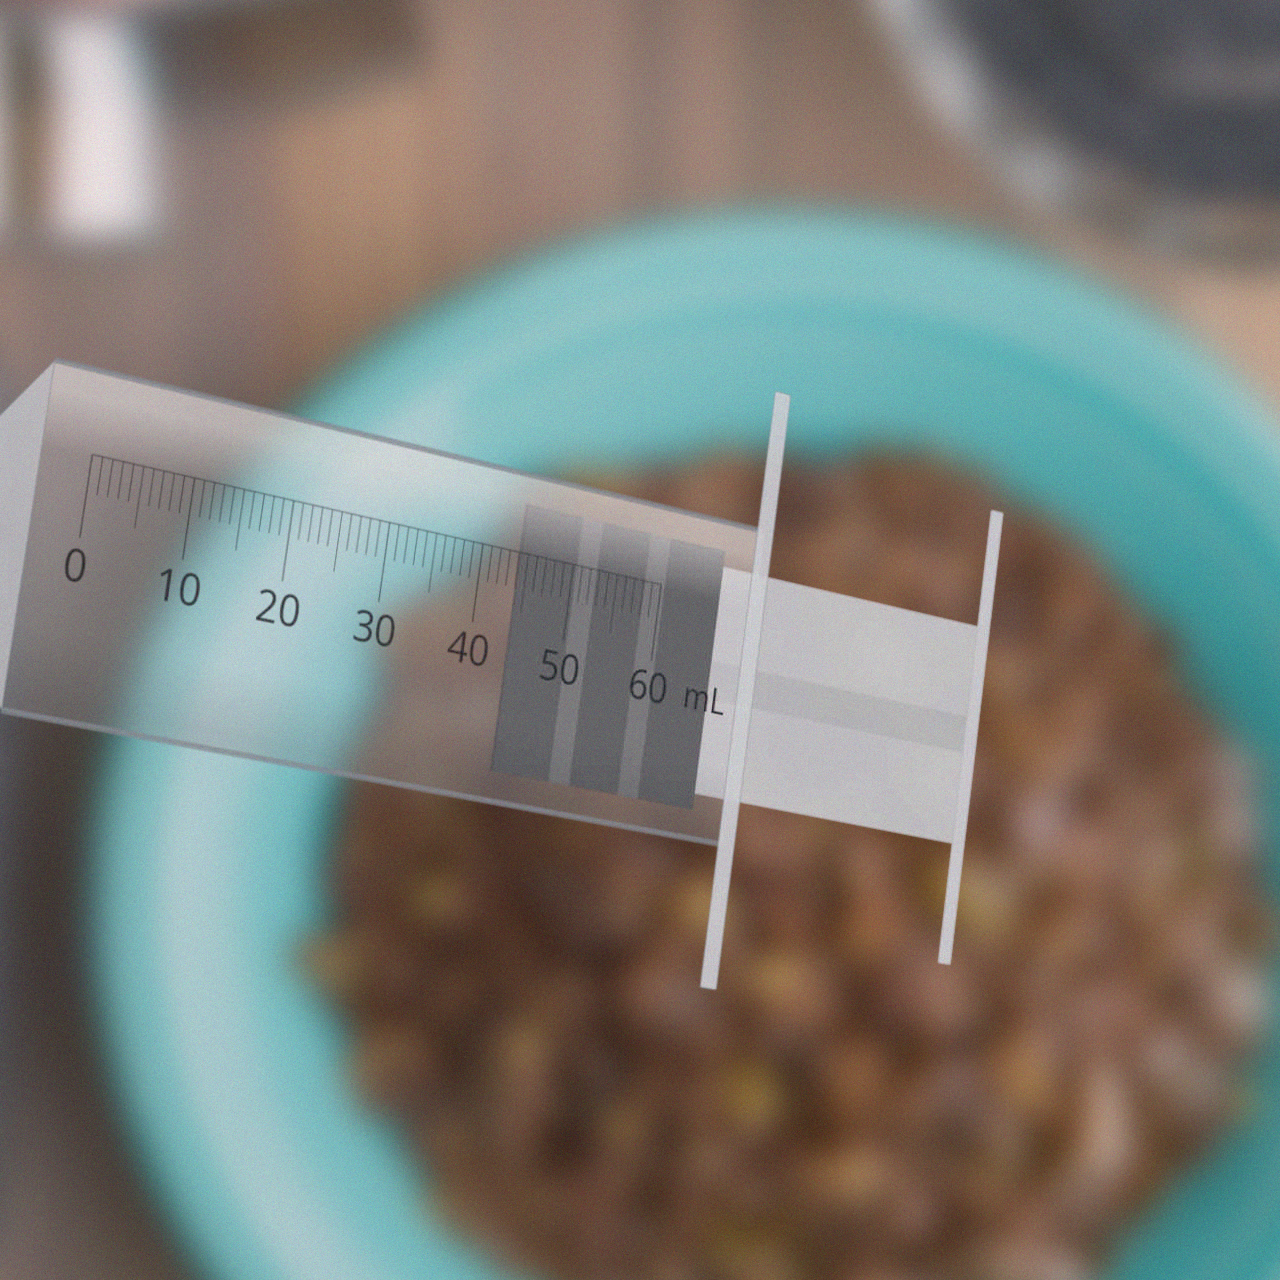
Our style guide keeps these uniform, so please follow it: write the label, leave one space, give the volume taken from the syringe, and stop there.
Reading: 44 mL
